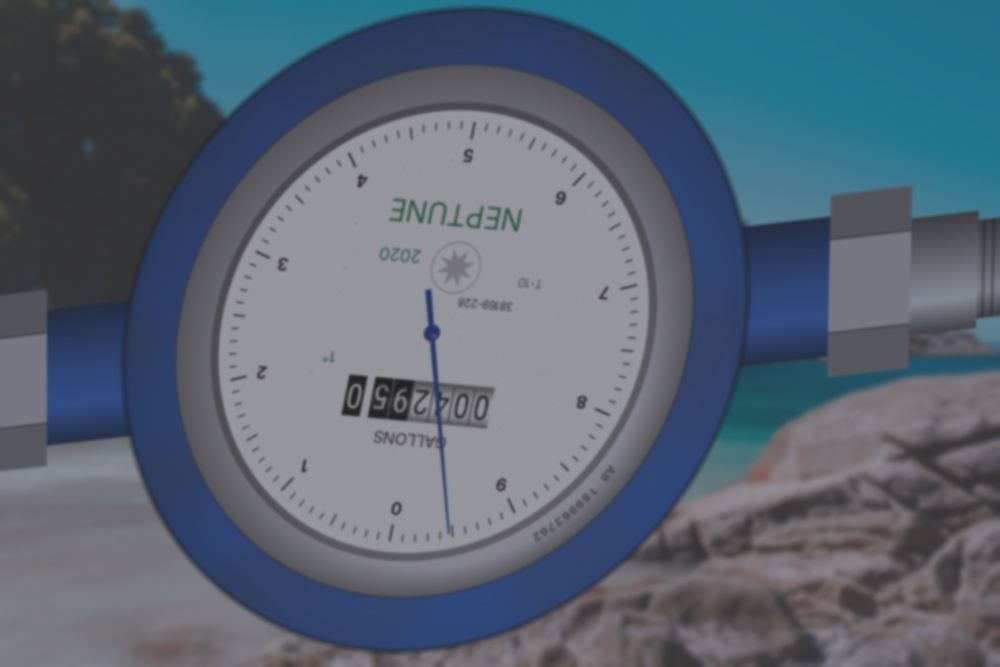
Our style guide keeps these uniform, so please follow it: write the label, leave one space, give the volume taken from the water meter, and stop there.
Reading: 42949.5 gal
